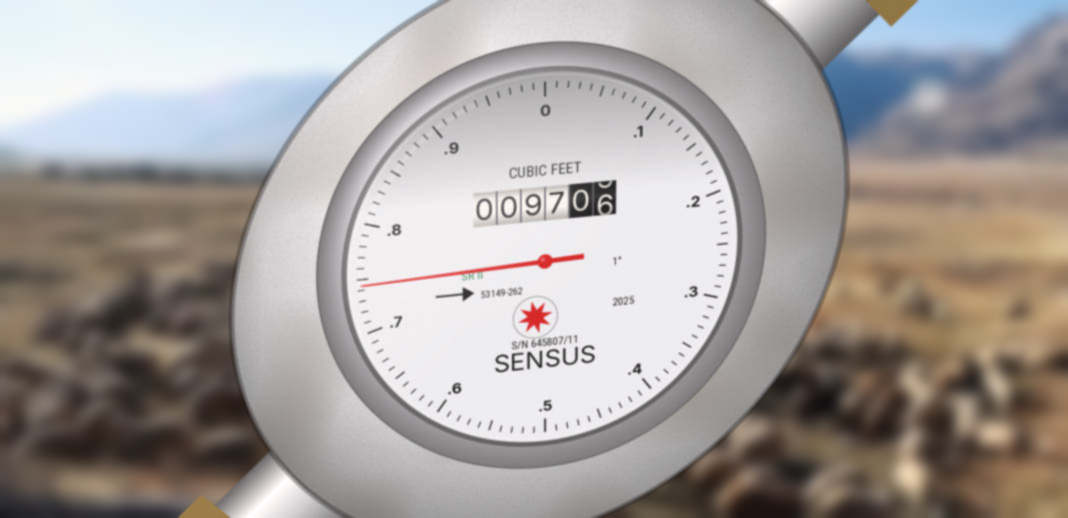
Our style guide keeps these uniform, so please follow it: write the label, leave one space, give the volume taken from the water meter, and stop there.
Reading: 9705.74 ft³
